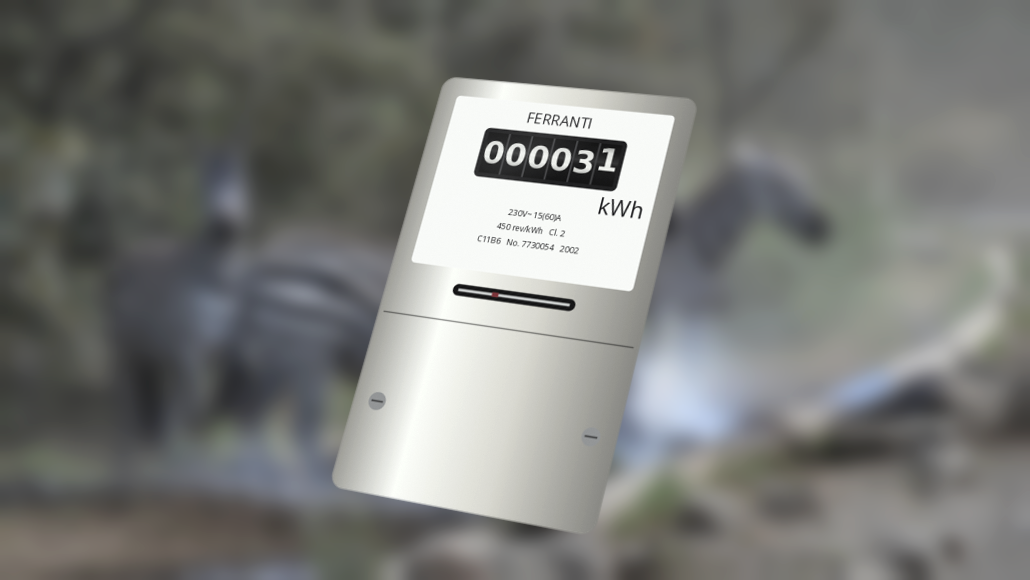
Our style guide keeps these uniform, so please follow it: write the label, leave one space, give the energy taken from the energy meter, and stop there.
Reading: 31 kWh
